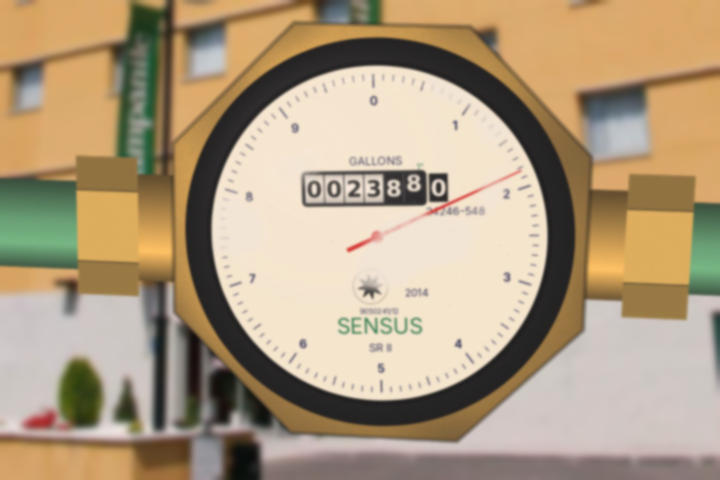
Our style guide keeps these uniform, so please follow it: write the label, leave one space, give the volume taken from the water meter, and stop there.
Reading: 23881.8 gal
